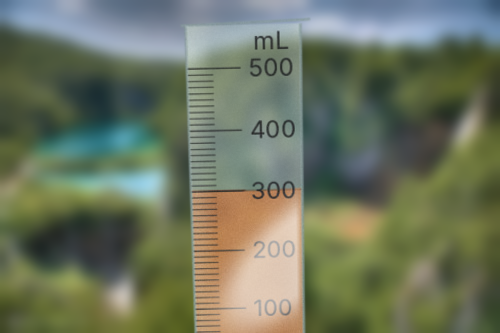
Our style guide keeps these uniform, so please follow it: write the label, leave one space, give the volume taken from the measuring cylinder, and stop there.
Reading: 300 mL
